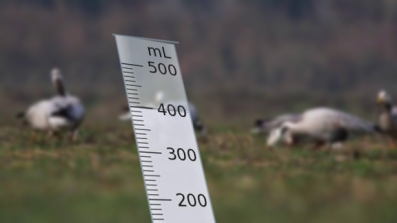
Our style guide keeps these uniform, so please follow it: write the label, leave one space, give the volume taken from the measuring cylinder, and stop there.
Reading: 400 mL
